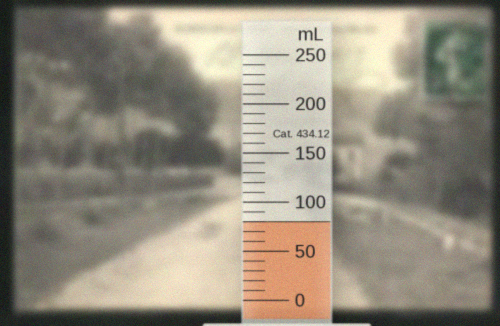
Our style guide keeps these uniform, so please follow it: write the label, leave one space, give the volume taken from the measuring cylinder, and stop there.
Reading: 80 mL
